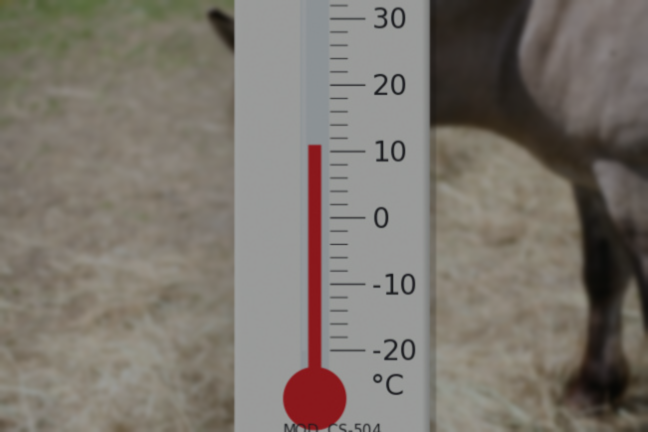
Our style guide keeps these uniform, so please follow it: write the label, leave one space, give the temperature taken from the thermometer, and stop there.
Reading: 11 °C
